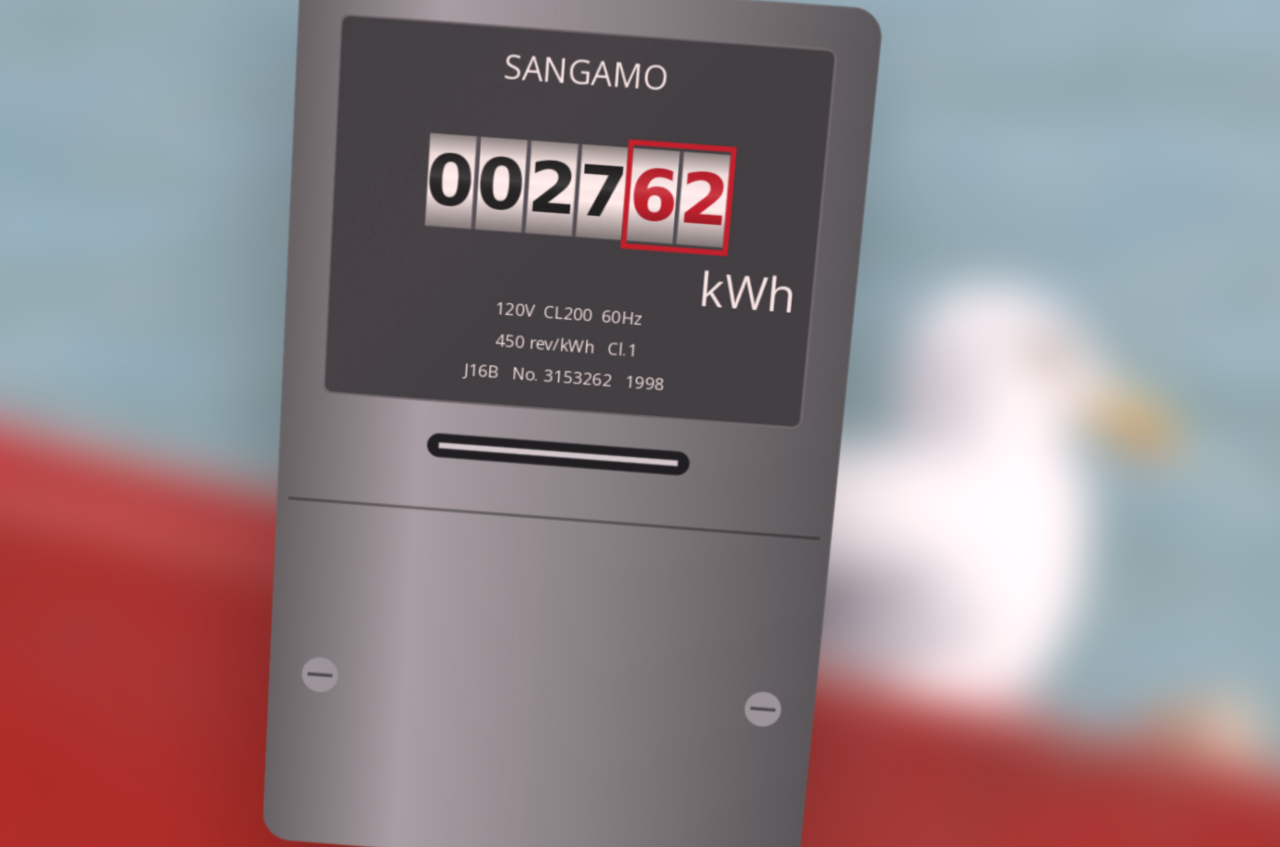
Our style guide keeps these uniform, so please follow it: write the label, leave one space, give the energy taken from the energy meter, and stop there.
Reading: 27.62 kWh
